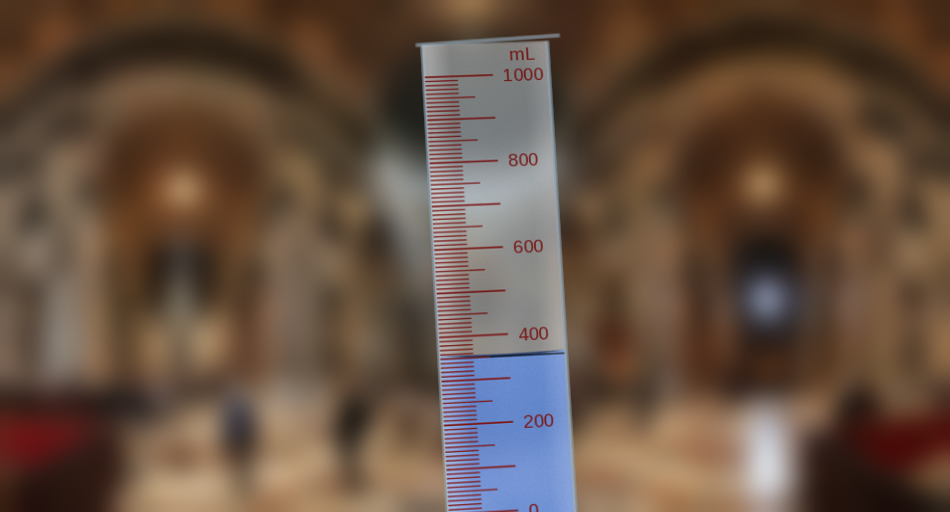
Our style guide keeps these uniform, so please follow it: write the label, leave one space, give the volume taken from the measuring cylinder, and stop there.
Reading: 350 mL
